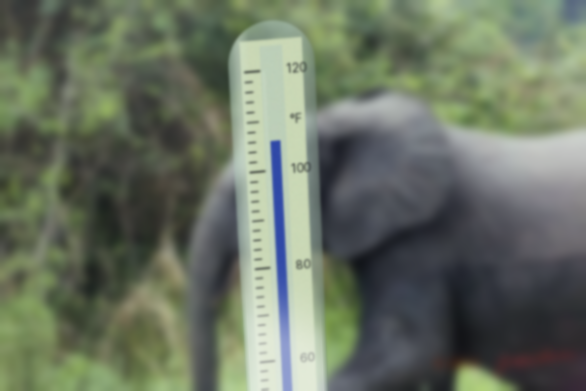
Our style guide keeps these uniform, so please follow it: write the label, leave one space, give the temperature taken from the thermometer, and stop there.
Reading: 106 °F
